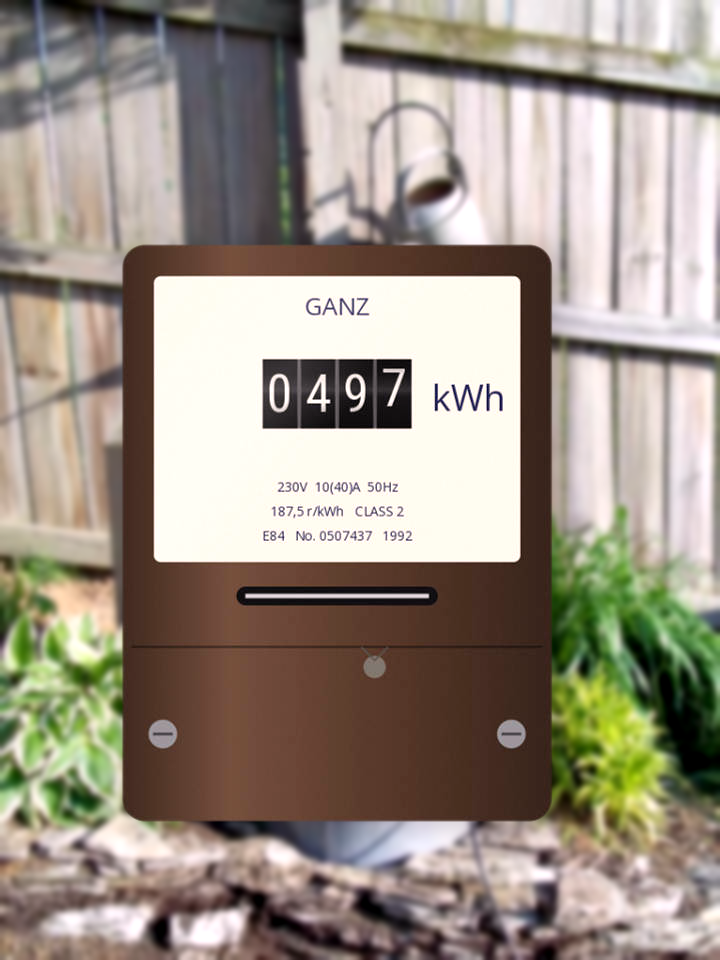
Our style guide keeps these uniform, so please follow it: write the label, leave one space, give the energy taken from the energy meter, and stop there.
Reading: 497 kWh
